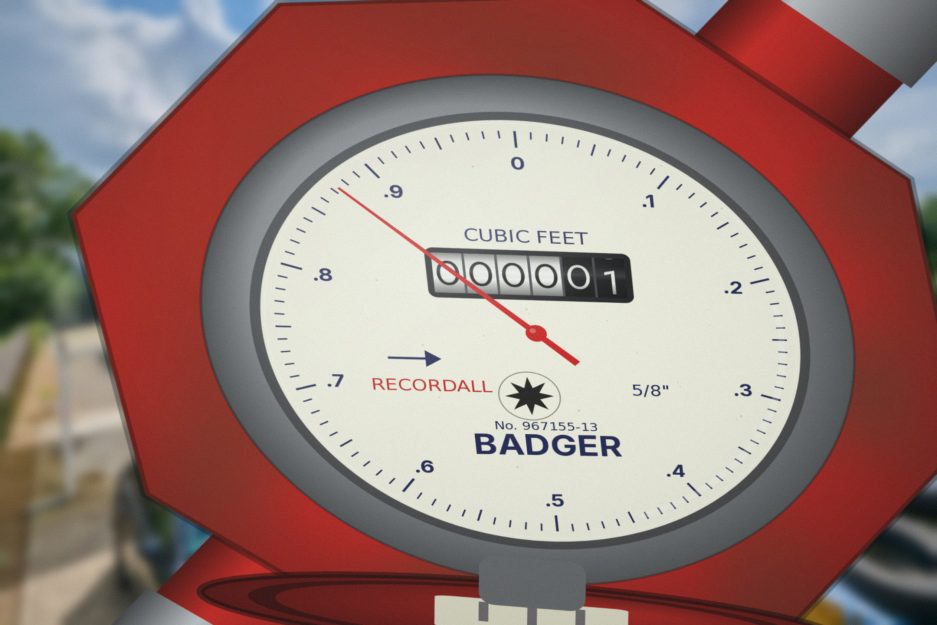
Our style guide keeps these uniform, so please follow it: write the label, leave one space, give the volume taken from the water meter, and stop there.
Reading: 0.87 ft³
